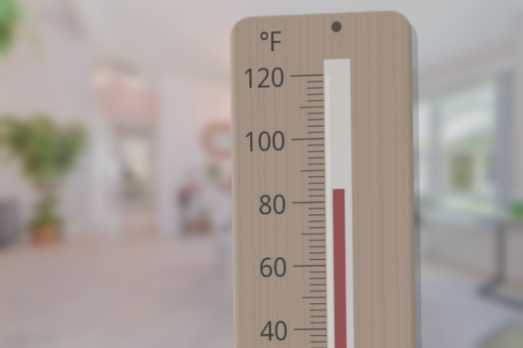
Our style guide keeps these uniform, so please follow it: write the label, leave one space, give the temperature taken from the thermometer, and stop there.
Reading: 84 °F
